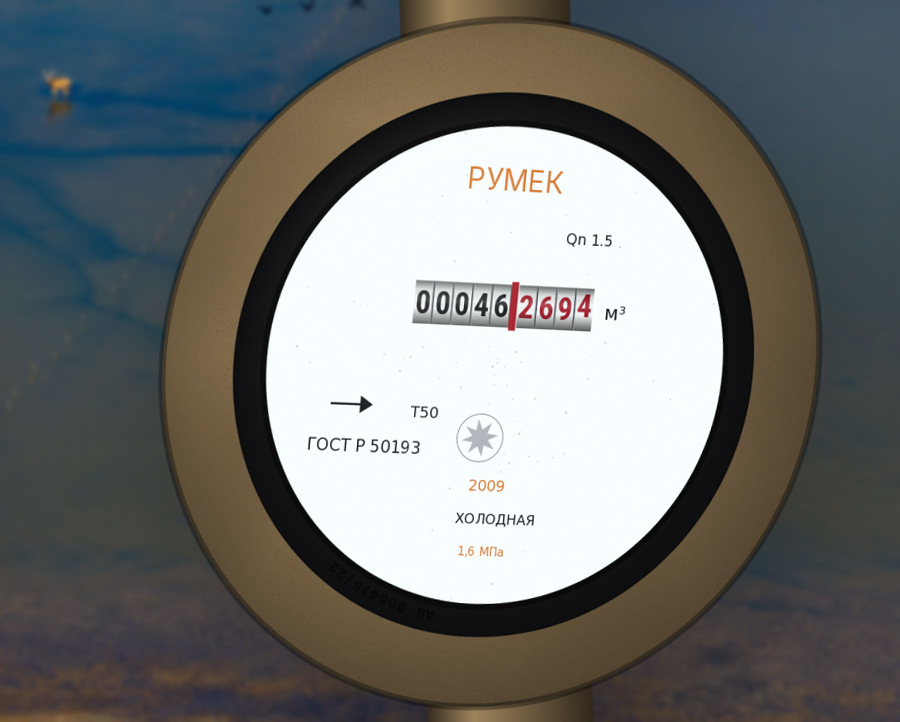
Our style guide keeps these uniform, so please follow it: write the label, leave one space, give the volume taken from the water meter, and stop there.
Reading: 46.2694 m³
